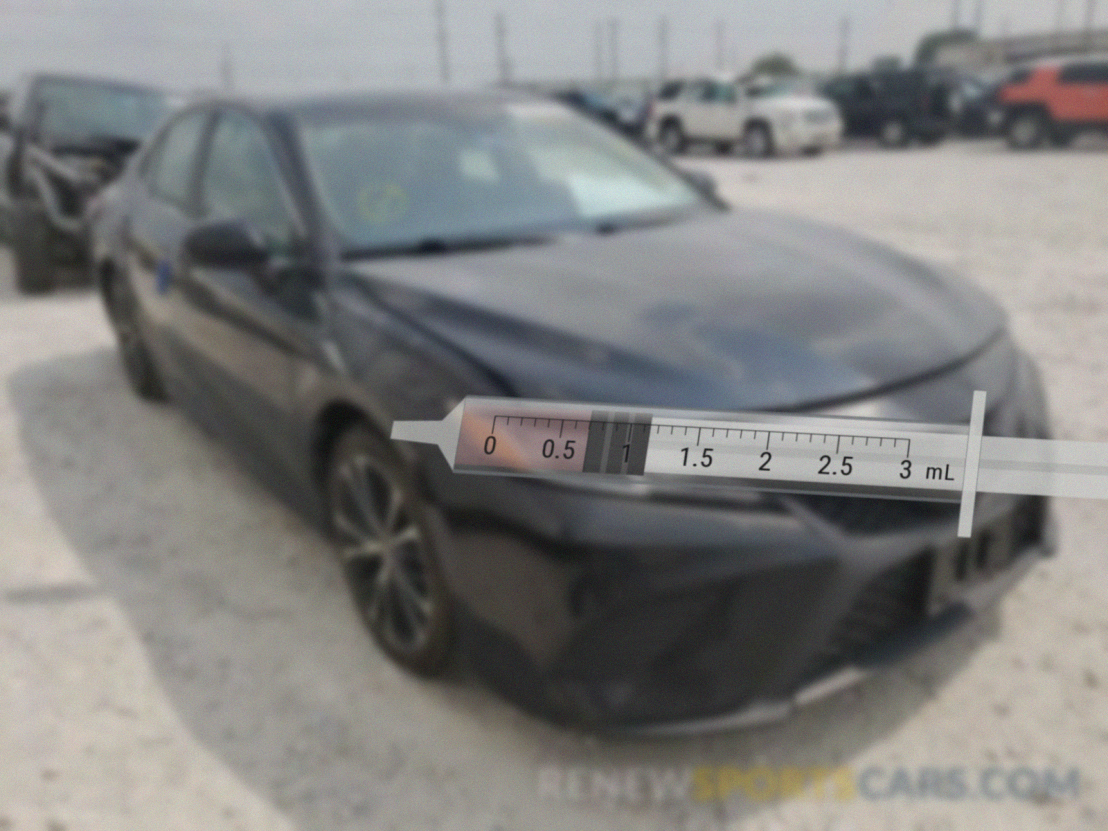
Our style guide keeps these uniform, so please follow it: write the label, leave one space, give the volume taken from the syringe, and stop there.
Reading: 0.7 mL
